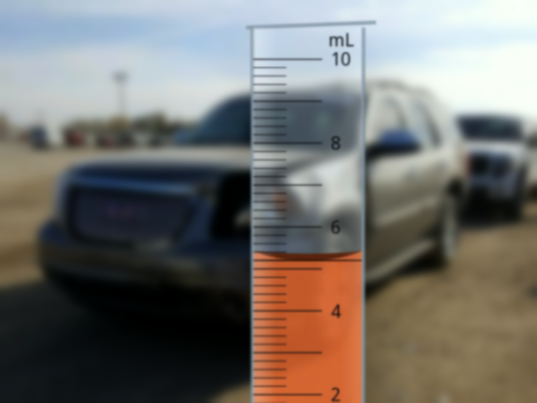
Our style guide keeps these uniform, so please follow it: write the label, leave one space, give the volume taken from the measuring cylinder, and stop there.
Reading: 5.2 mL
